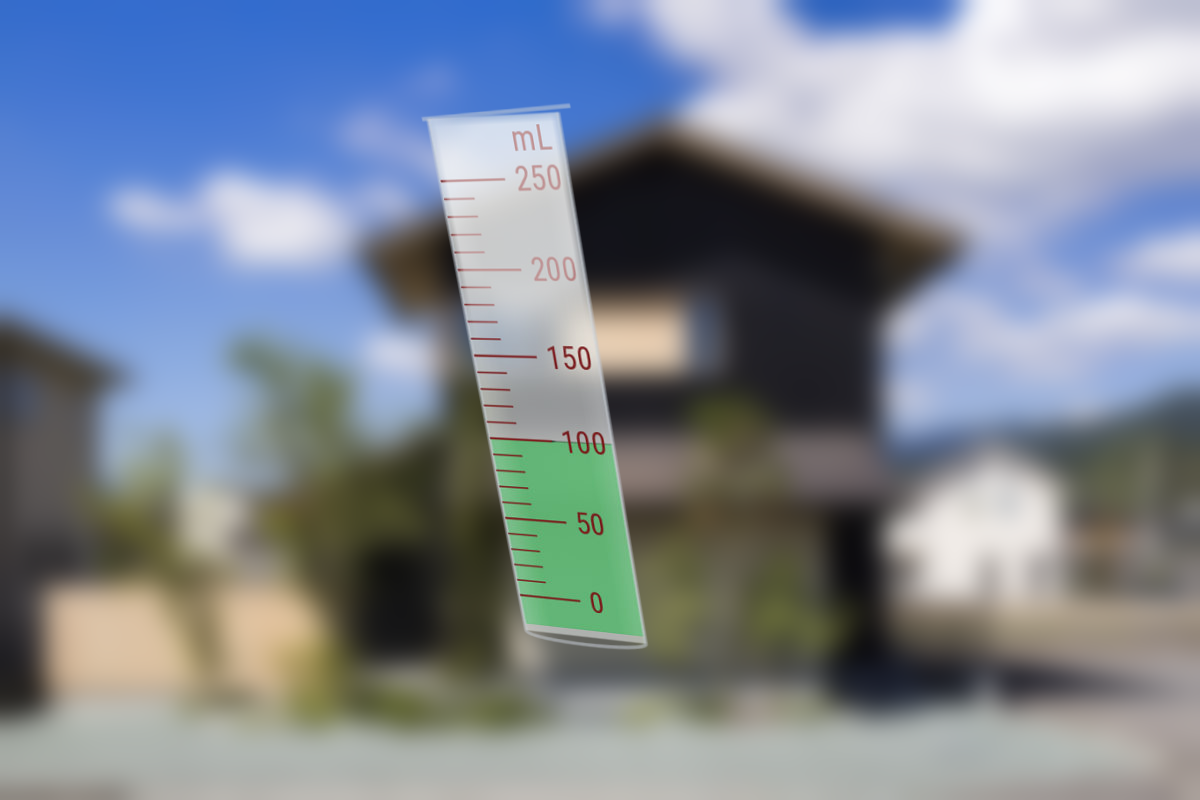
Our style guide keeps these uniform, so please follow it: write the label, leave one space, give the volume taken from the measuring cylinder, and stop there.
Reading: 100 mL
